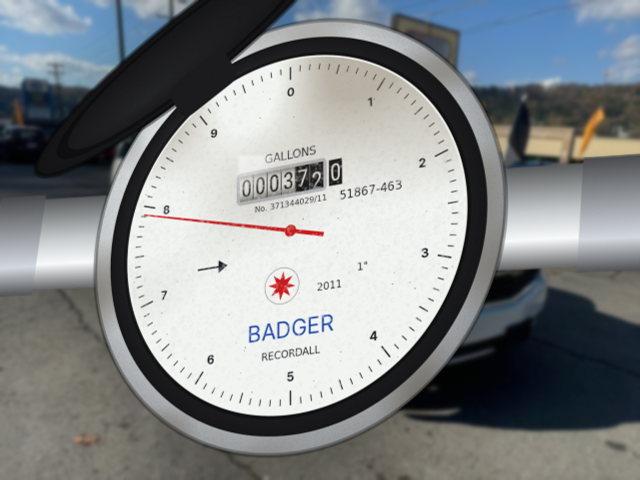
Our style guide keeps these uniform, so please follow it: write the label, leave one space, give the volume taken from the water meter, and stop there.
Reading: 3717.9 gal
